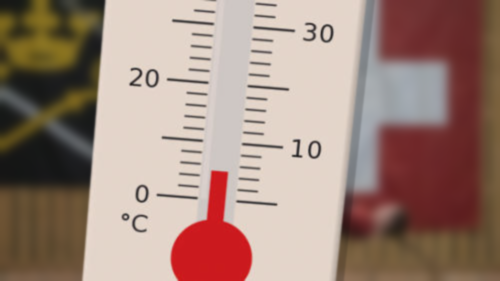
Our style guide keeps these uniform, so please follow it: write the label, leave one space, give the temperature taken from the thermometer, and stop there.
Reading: 5 °C
